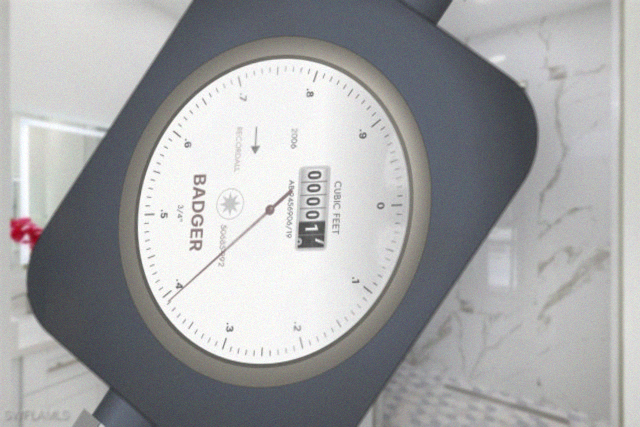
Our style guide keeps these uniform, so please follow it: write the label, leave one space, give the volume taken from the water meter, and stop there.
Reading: 17.39 ft³
